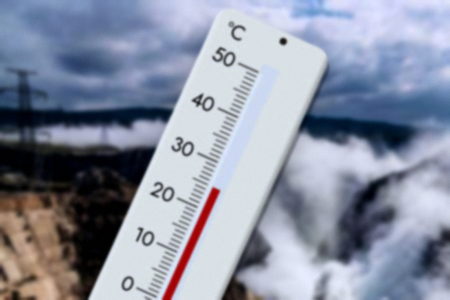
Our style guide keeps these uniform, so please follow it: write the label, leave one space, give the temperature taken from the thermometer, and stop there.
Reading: 25 °C
